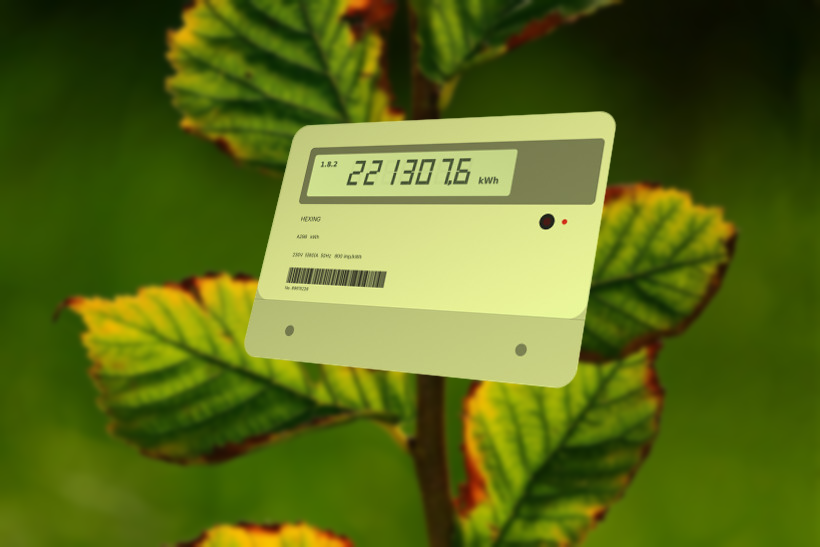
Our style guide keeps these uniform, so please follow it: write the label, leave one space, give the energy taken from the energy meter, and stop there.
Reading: 221307.6 kWh
